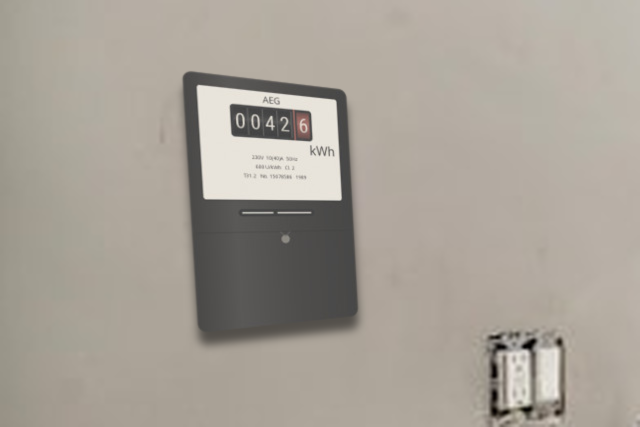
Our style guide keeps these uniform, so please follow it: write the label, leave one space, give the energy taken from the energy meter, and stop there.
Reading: 42.6 kWh
